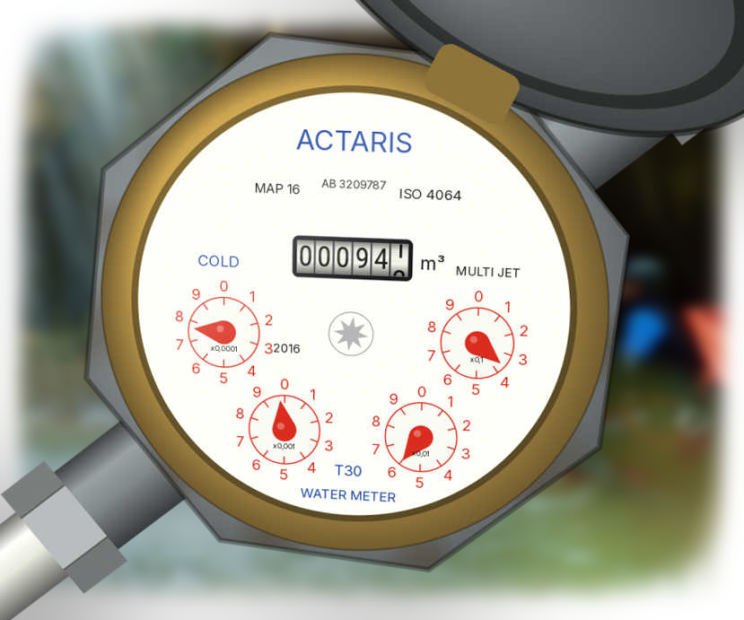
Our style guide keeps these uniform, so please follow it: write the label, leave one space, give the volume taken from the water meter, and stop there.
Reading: 941.3597 m³
